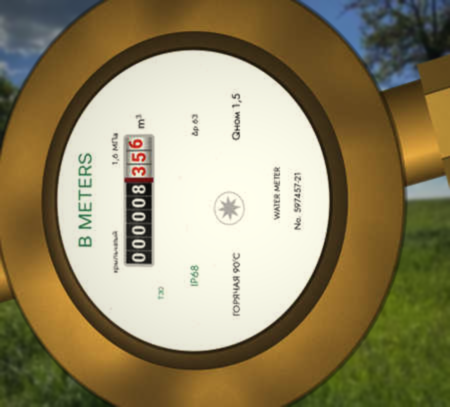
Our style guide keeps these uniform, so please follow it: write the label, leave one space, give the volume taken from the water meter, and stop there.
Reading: 8.356 m³
